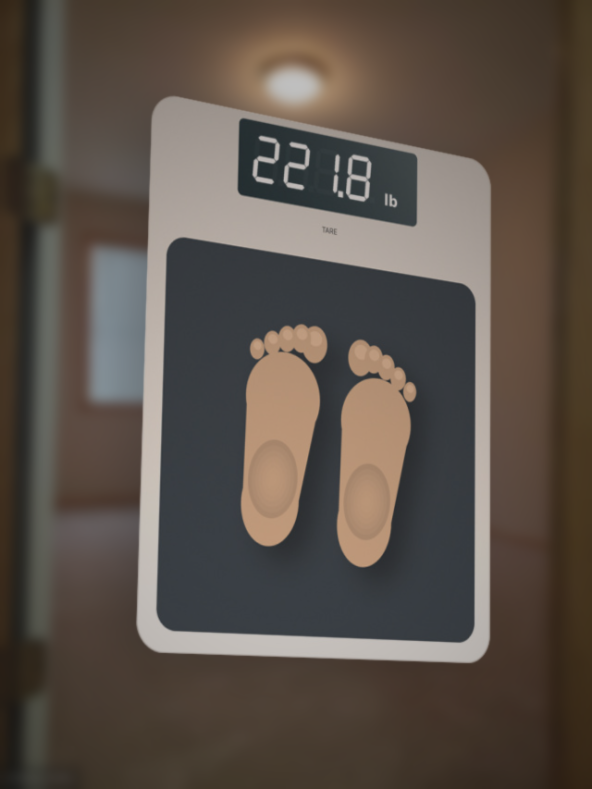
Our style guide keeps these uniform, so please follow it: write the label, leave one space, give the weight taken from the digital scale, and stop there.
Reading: 221.8 lb
